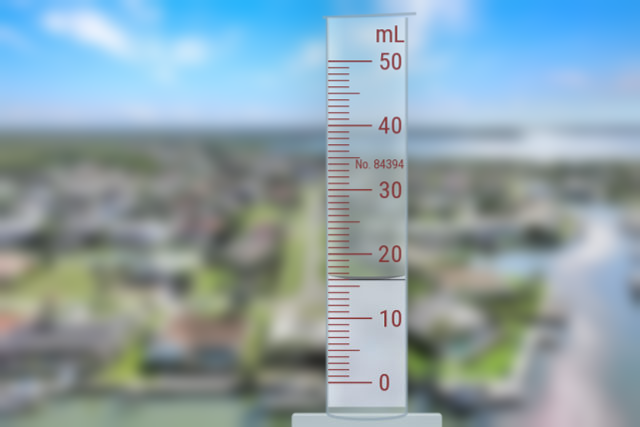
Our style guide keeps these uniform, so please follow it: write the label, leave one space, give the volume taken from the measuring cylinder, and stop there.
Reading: 16 mL
